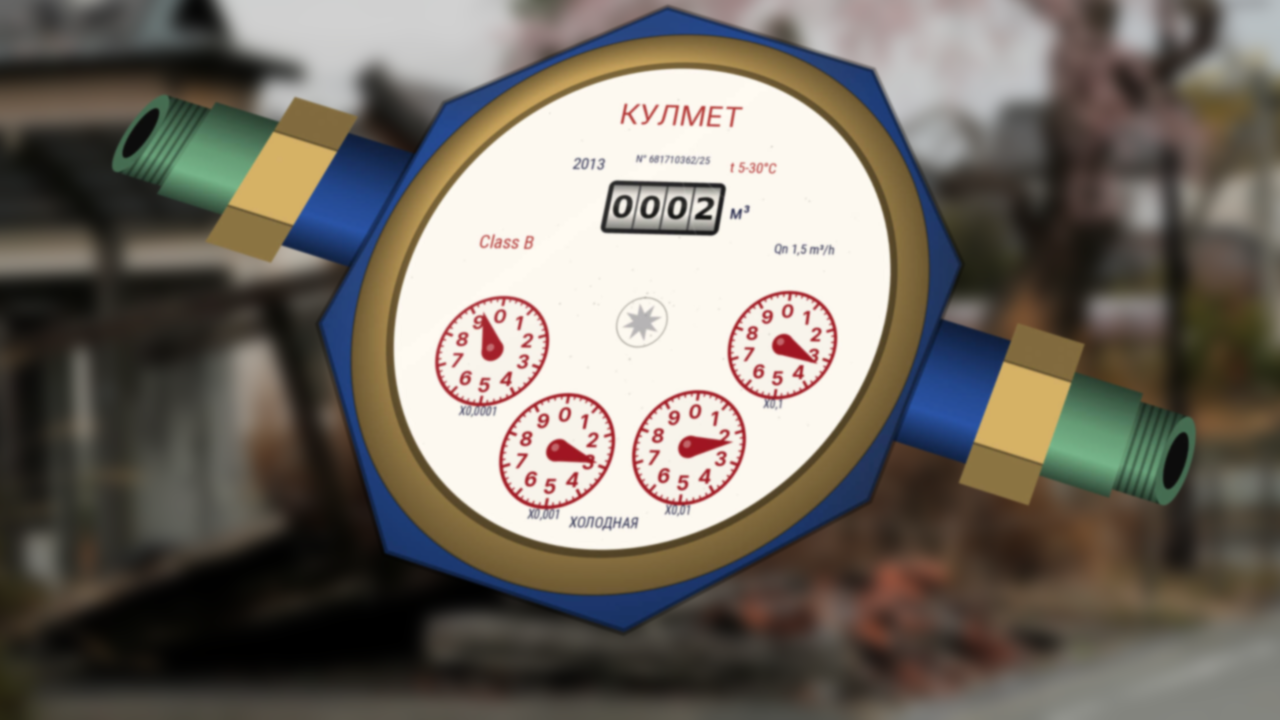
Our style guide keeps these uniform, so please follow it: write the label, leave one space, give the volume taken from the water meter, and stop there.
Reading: 2.3229 m³
